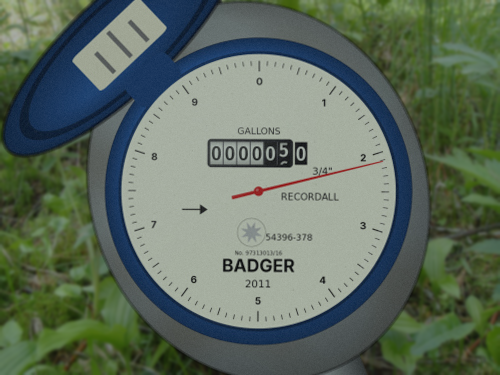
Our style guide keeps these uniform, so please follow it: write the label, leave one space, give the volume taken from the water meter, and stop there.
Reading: 52.1 gal
